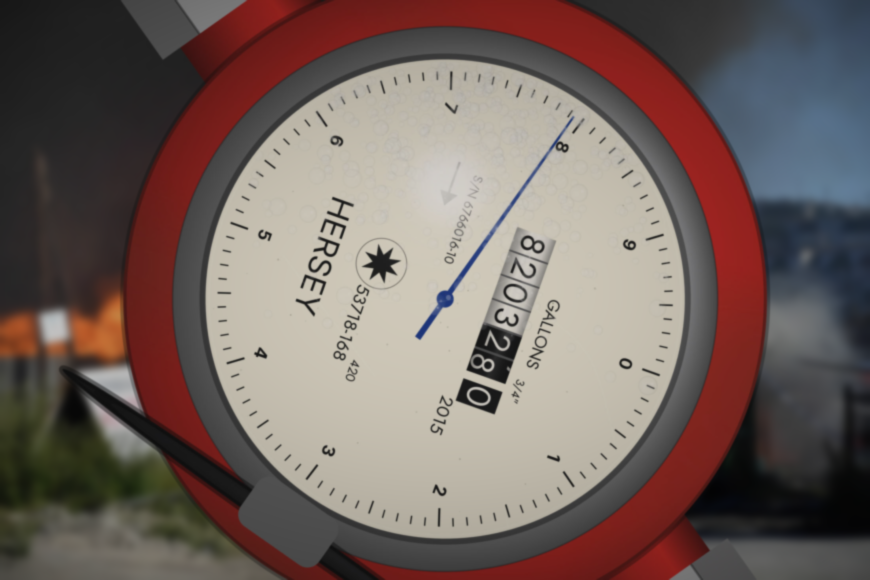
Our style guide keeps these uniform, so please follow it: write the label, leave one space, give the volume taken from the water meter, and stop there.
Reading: 8203277.9 gal
